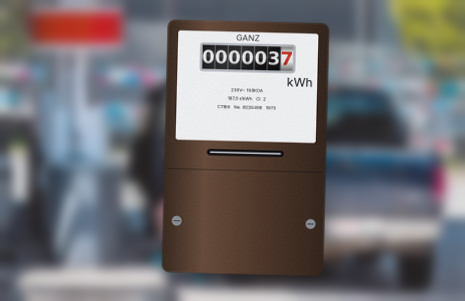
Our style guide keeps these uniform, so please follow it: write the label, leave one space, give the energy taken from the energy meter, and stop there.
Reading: 3.7 kWh
